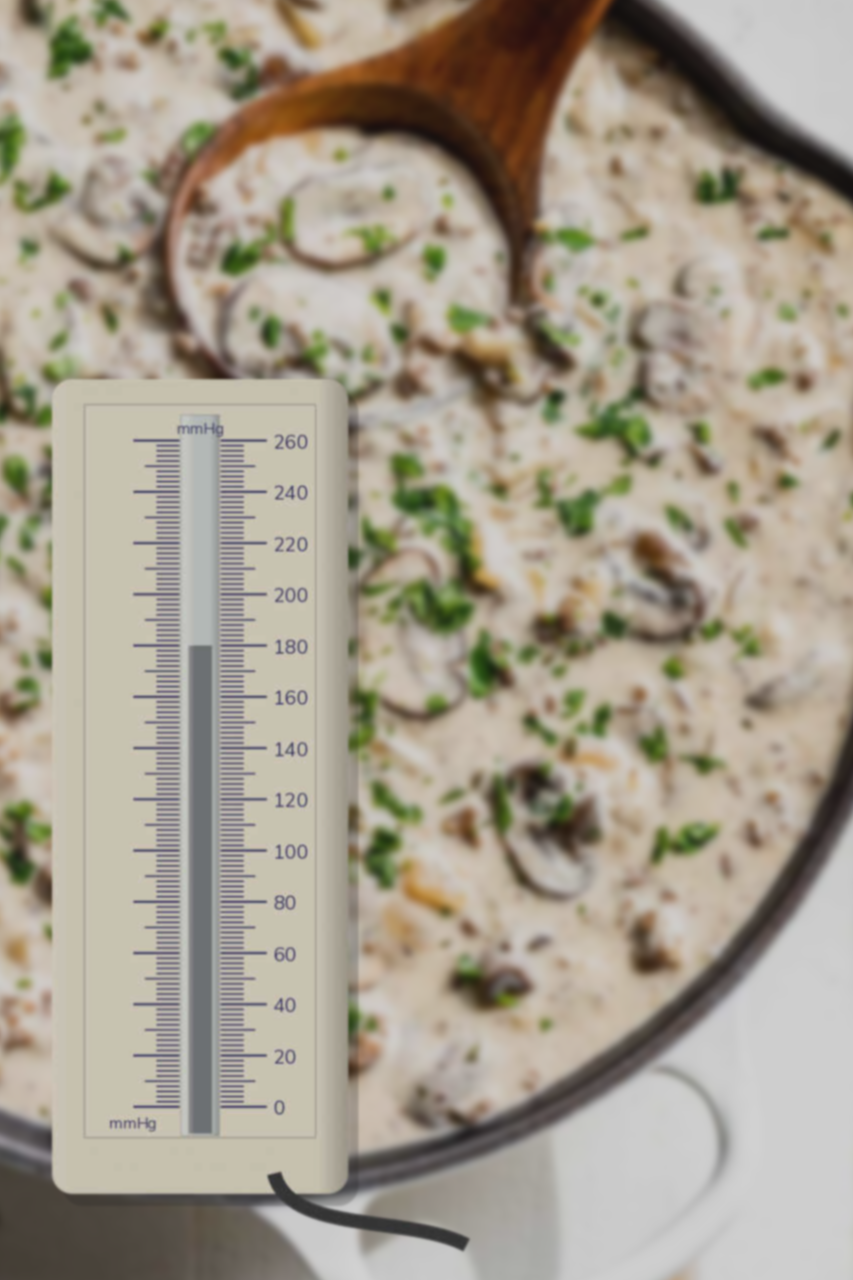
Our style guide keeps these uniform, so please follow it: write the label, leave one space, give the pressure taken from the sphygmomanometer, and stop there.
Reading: 180 mmHg
